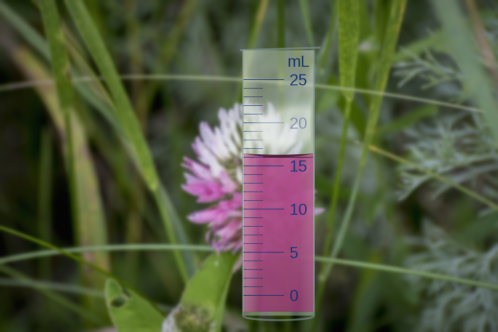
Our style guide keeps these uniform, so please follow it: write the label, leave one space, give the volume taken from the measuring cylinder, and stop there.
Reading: 16 mL
